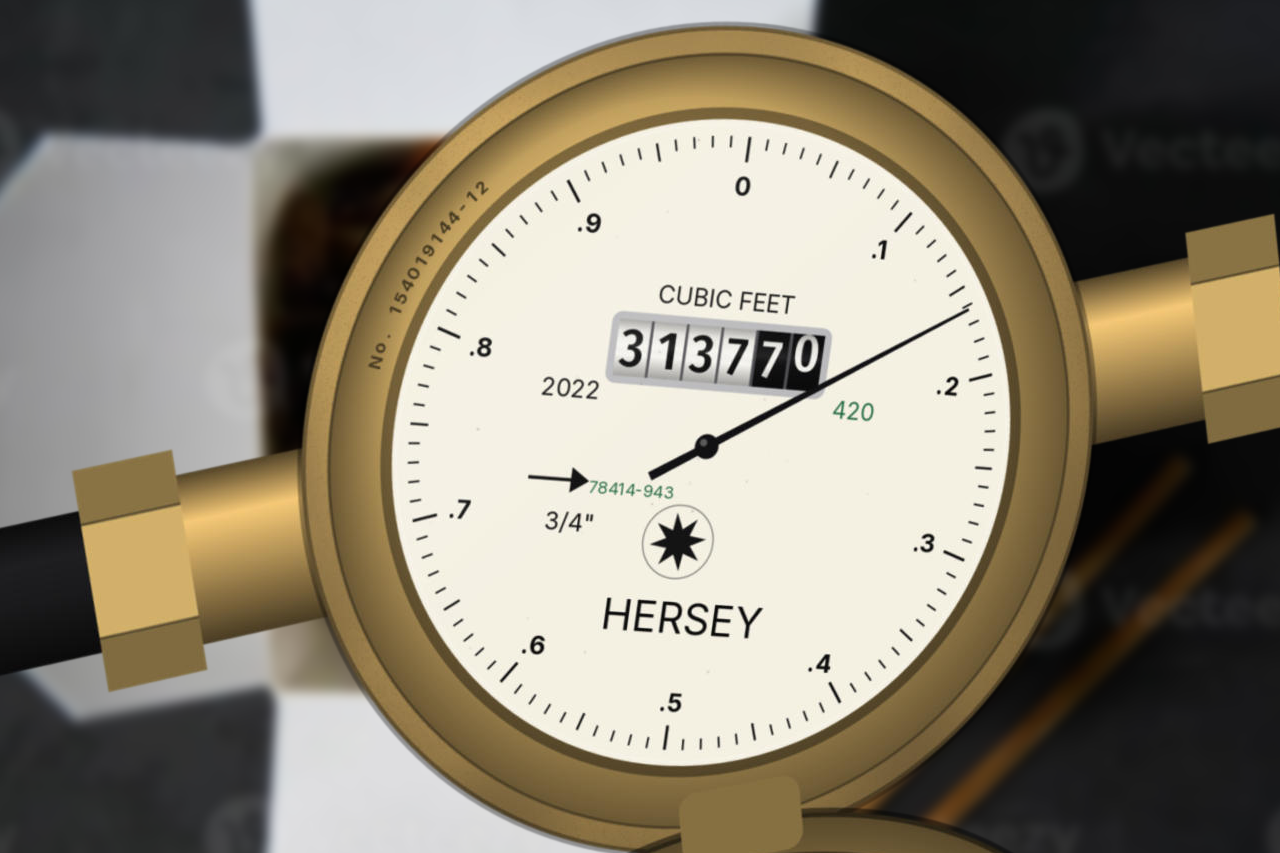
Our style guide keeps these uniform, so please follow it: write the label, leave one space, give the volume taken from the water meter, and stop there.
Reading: 313770.16 ft³
